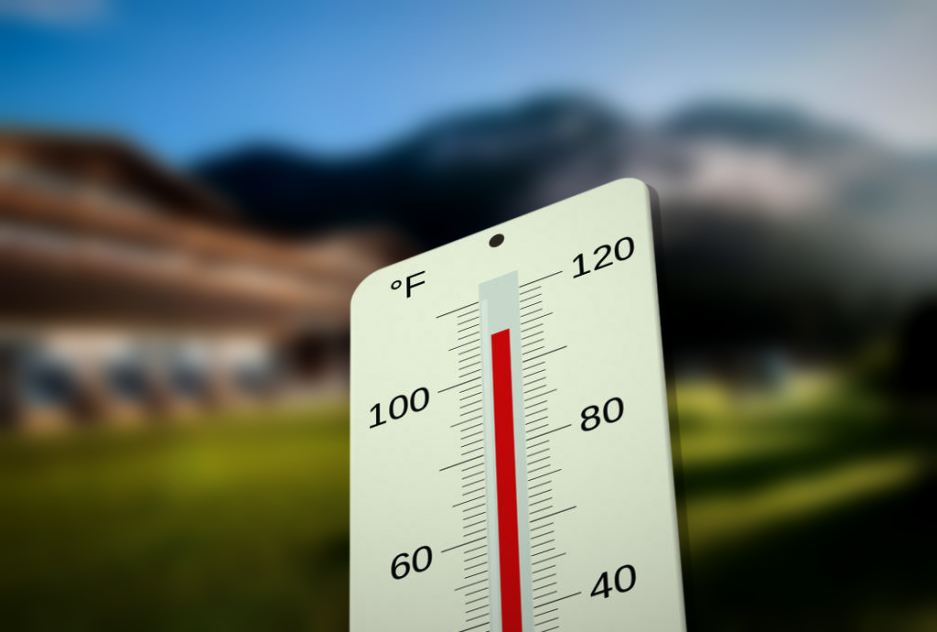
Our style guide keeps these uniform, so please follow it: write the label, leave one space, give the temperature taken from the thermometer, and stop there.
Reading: 110 °F
